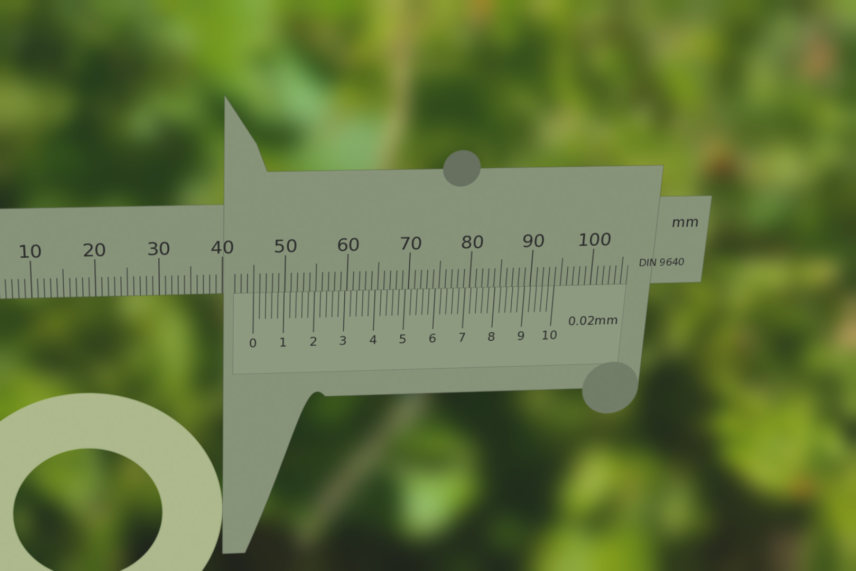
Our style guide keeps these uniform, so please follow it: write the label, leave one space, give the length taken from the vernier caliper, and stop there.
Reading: 45.0 mm
